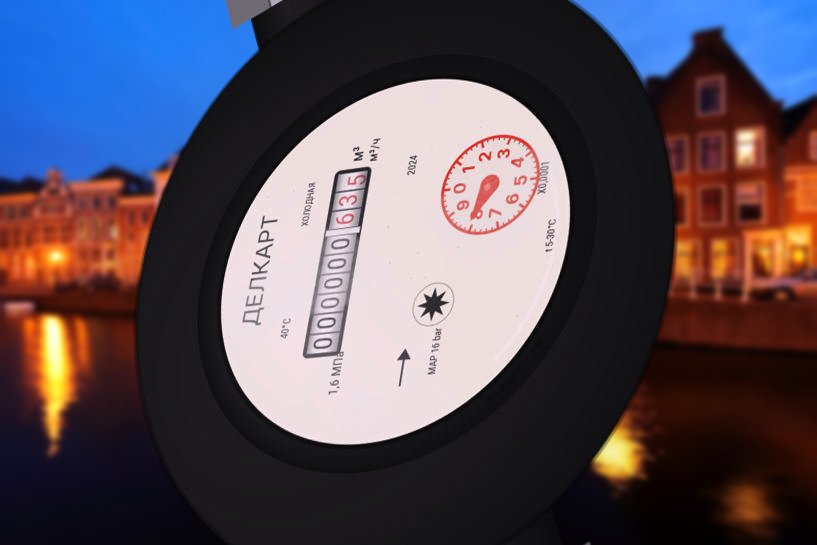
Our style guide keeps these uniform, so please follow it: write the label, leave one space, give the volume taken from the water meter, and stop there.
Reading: 0.6348 m³
